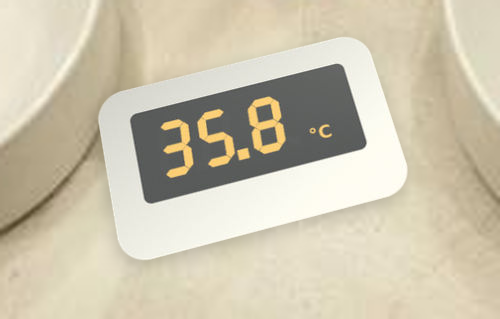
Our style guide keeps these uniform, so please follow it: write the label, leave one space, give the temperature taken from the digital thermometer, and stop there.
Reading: 35.8 °C
